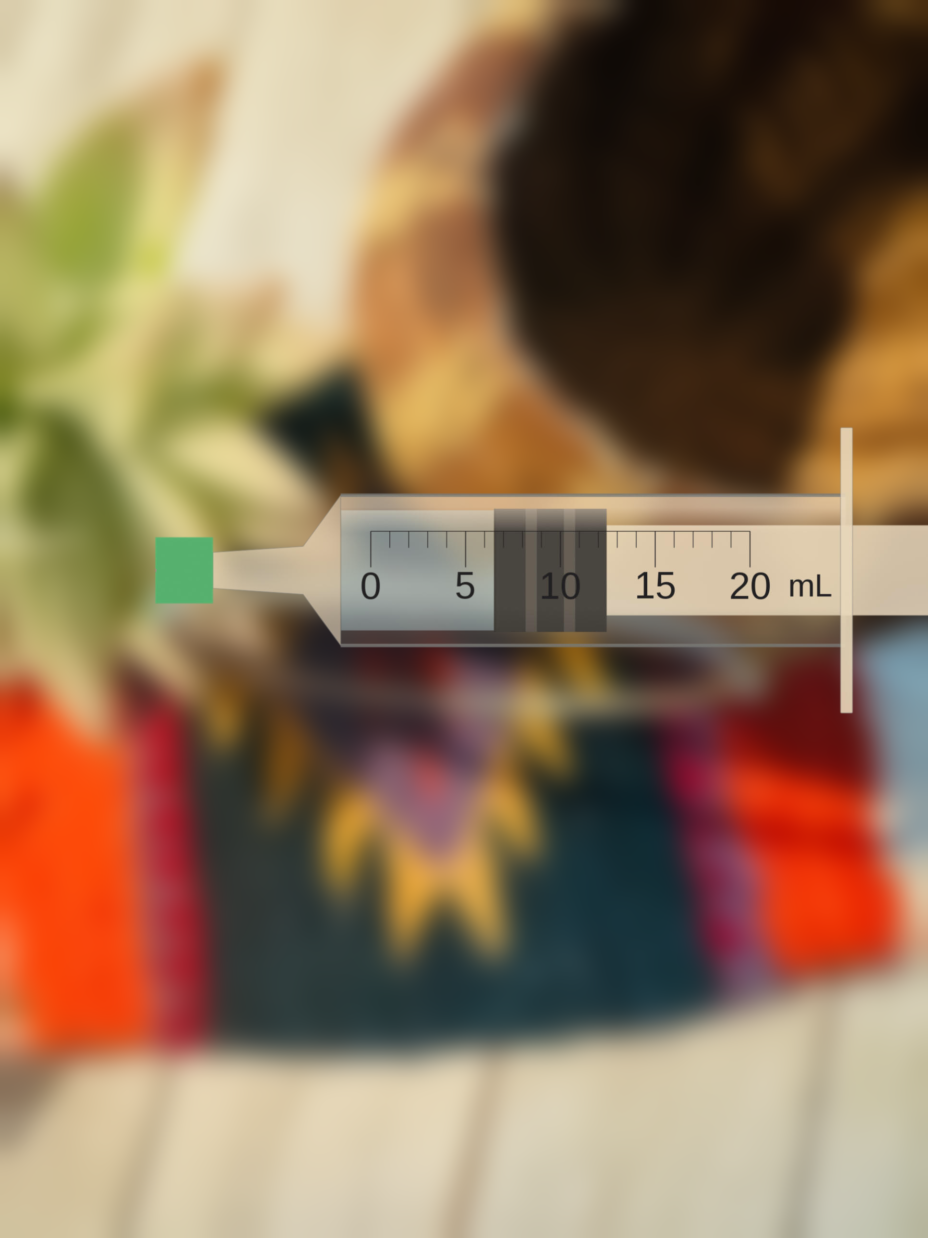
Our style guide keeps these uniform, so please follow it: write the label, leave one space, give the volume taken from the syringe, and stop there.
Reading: 6.5 mL
